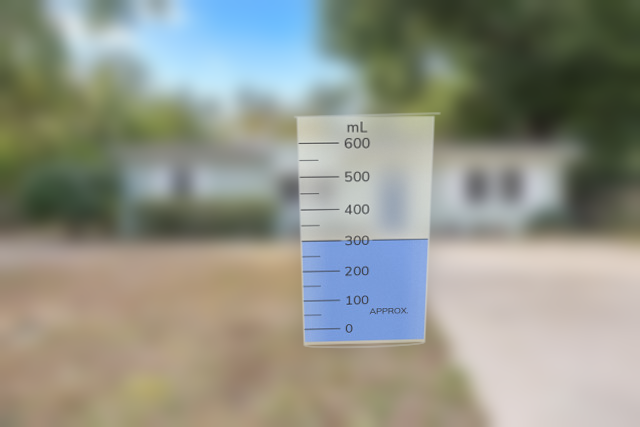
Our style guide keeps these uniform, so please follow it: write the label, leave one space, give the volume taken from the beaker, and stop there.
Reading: 300 mL
